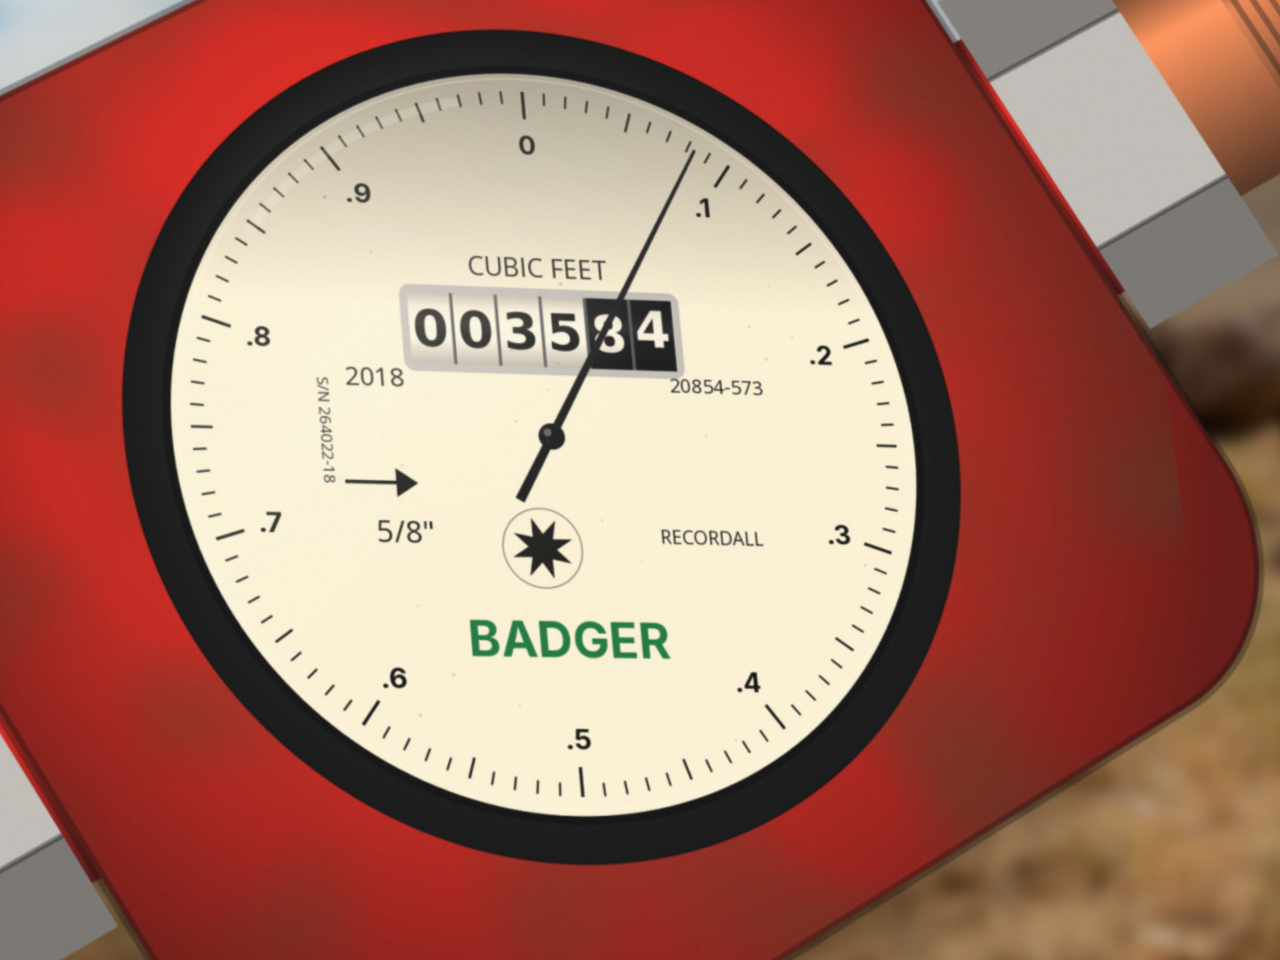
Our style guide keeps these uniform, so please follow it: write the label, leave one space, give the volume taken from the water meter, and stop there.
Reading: 3584.08 ft³
